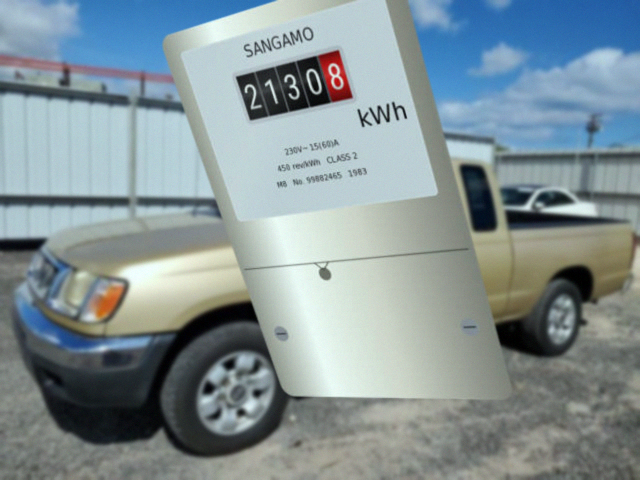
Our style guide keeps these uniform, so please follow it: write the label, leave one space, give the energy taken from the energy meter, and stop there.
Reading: 2130.8 kWh
